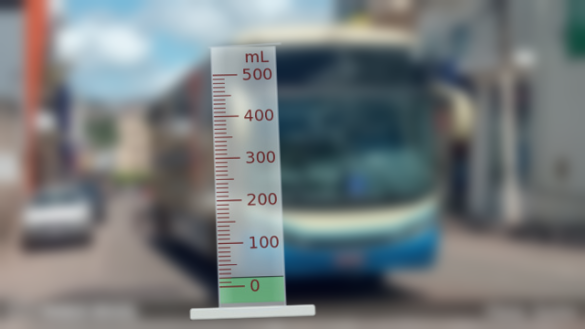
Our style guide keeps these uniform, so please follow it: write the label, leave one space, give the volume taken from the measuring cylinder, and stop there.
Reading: 20 mL
